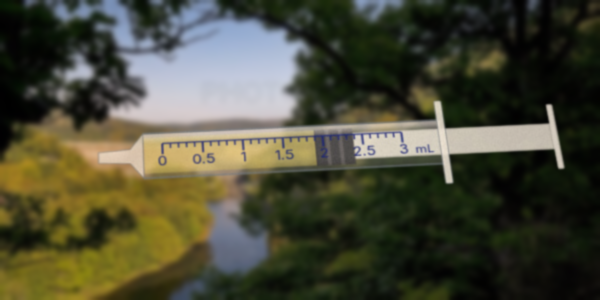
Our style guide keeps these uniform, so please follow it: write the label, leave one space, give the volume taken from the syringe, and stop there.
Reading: 1.9 mL
